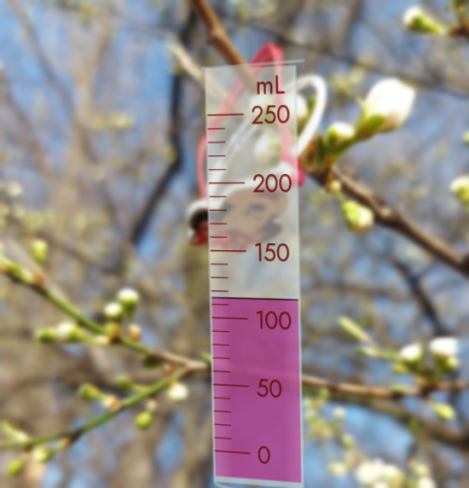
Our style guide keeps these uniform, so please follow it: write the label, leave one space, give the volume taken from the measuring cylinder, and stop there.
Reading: 115 mL
